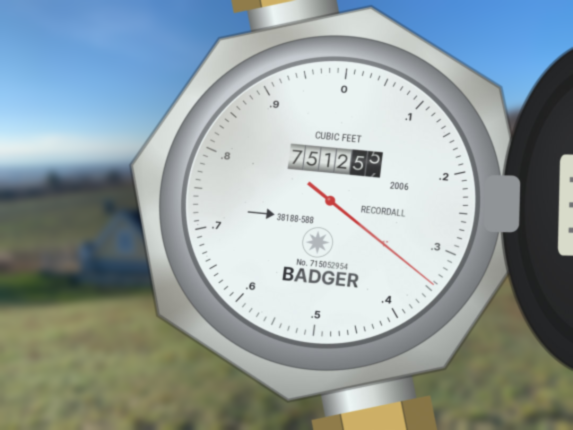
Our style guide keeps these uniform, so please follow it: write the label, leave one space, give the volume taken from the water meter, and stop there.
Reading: 751255.34 ft³
